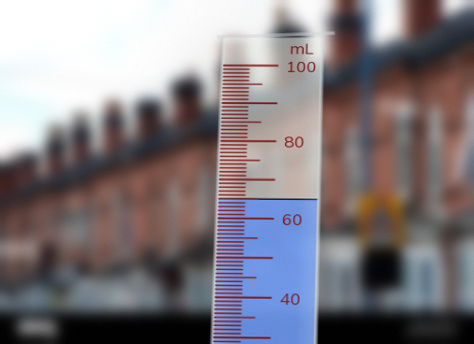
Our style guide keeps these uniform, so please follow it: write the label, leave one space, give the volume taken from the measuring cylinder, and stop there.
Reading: 65 mL
